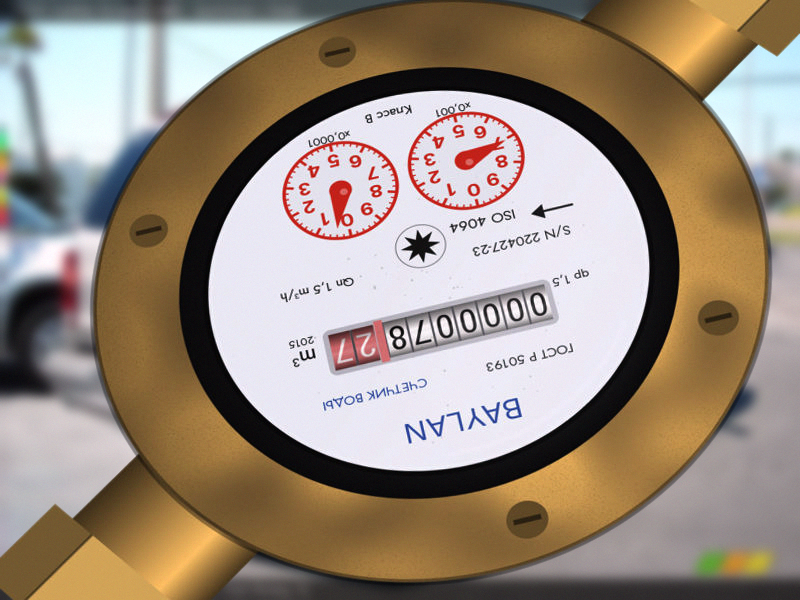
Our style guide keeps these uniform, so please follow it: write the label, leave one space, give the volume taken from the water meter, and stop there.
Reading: 78.2770 m³
